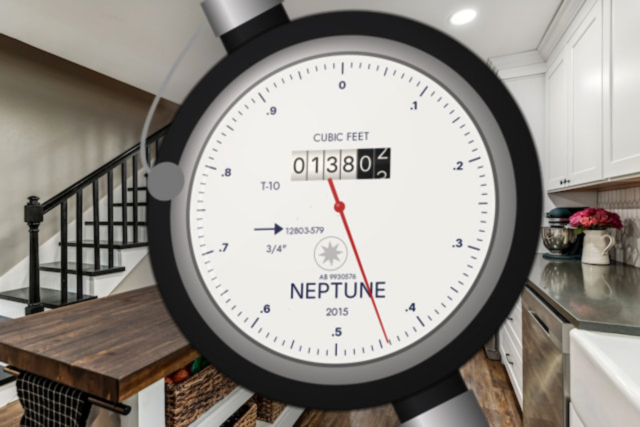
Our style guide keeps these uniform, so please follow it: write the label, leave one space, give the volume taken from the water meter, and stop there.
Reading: 13802.44 ft³
